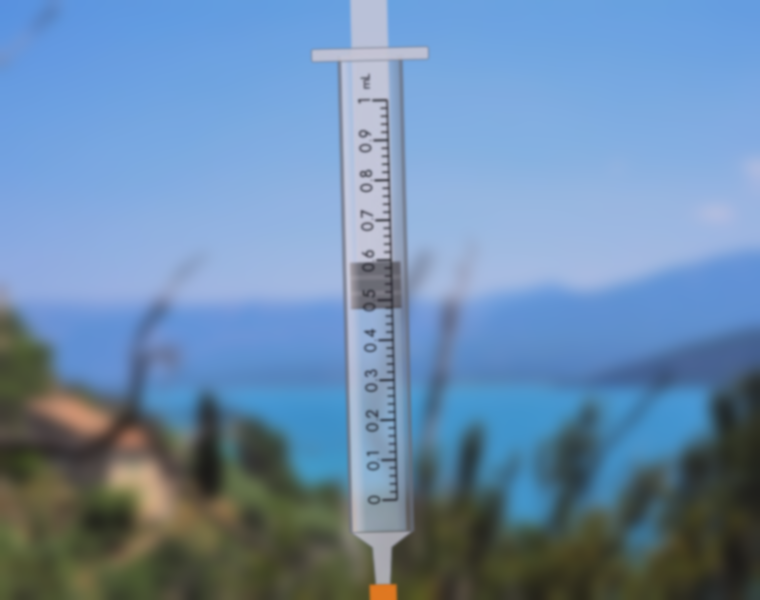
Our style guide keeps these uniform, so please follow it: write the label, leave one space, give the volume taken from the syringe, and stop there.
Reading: 0.48 mL
